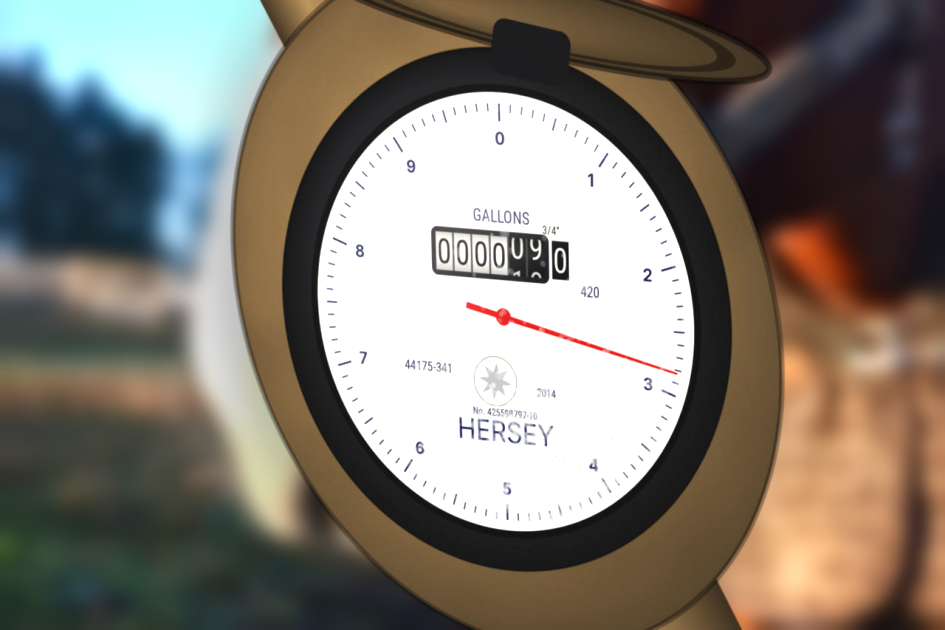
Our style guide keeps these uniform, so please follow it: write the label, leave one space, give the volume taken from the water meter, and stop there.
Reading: 92.8 gal
